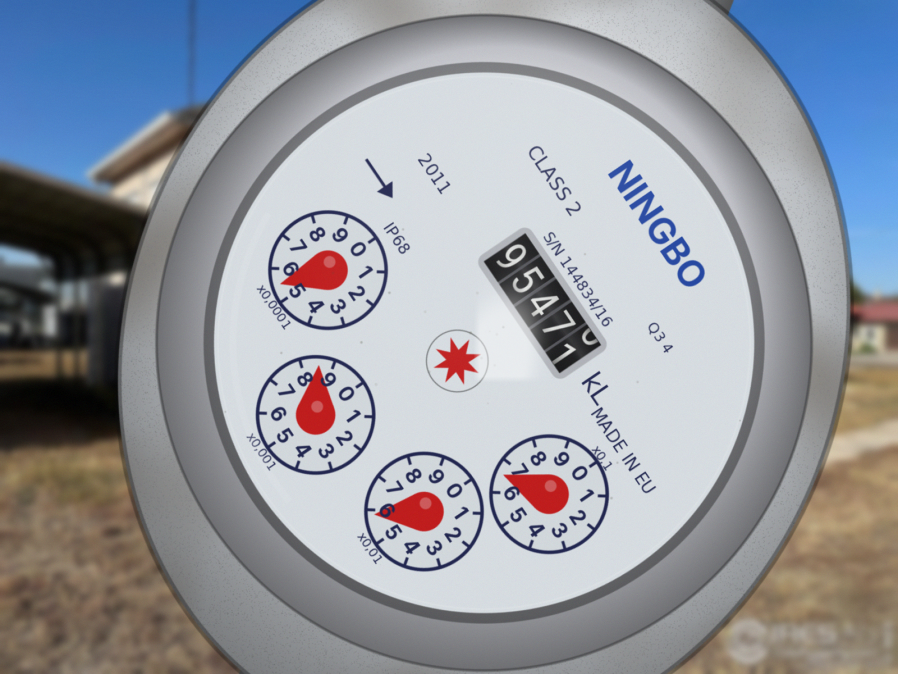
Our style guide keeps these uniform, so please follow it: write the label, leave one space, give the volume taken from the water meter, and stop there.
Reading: 95470.6585 kL
